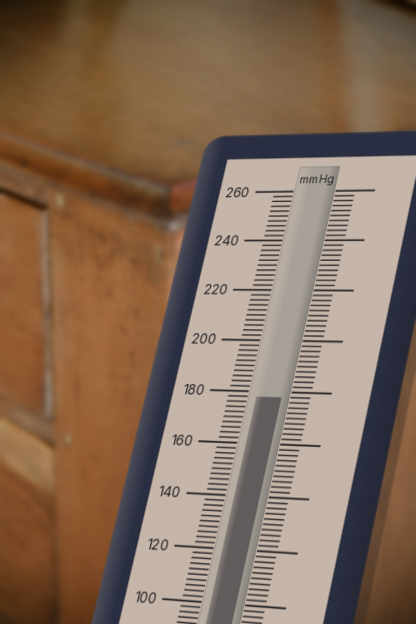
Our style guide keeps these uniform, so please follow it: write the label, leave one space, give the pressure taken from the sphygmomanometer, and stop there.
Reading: 178 mmHg
